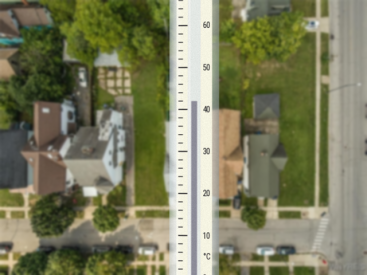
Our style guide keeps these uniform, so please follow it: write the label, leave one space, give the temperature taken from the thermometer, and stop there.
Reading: 42 °C
